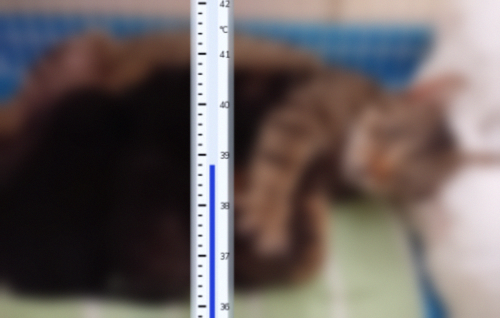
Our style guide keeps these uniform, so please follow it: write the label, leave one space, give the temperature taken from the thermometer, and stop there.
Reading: 38.8 °C
